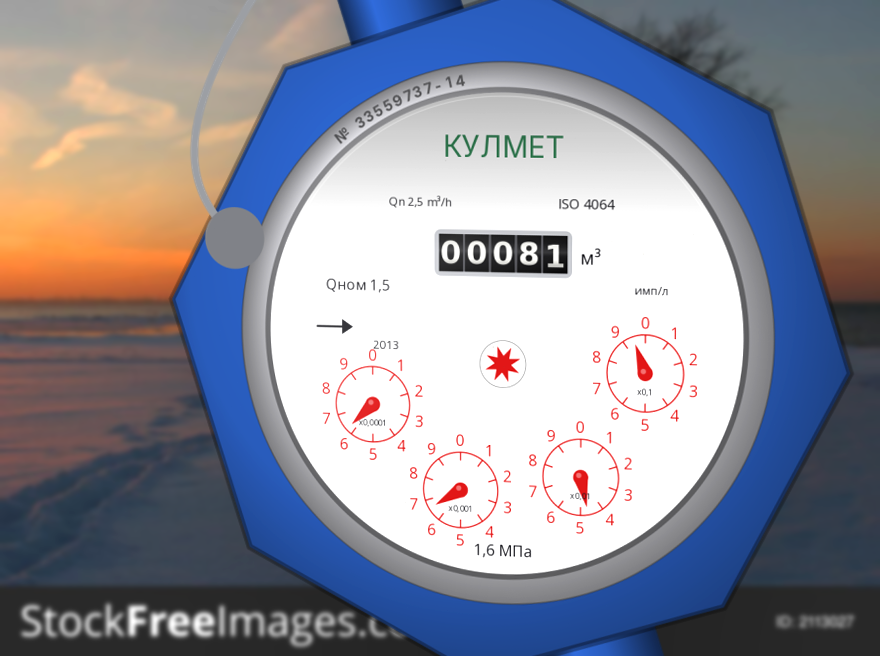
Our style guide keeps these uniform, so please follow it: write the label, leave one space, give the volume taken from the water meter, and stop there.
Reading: 80.9466 m³
